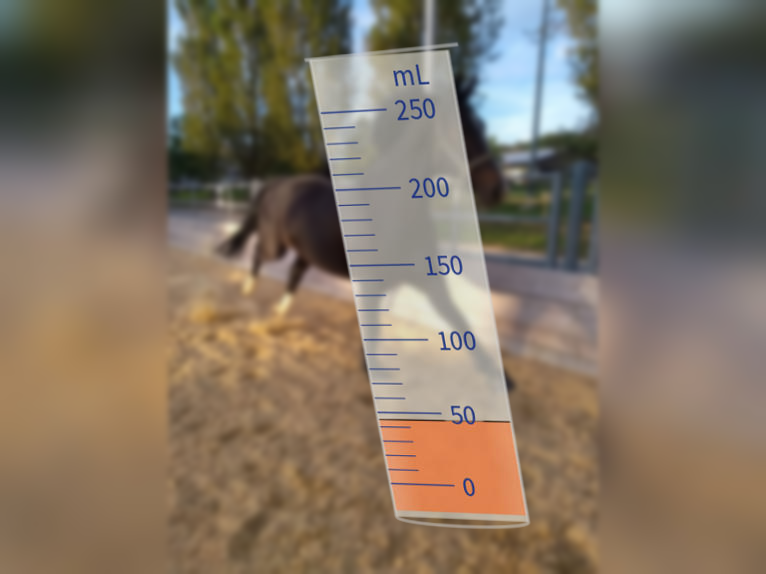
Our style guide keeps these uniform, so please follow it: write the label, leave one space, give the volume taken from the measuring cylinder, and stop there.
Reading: 45 mL
